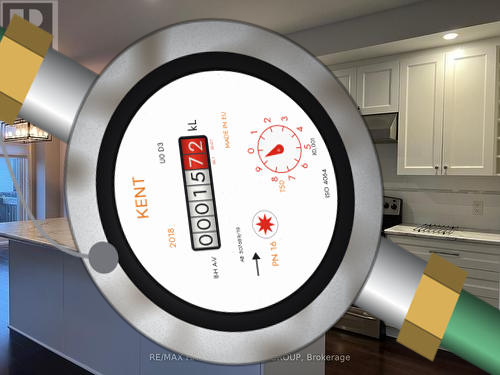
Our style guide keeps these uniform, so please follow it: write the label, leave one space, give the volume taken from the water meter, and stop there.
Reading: 15.719 kL
